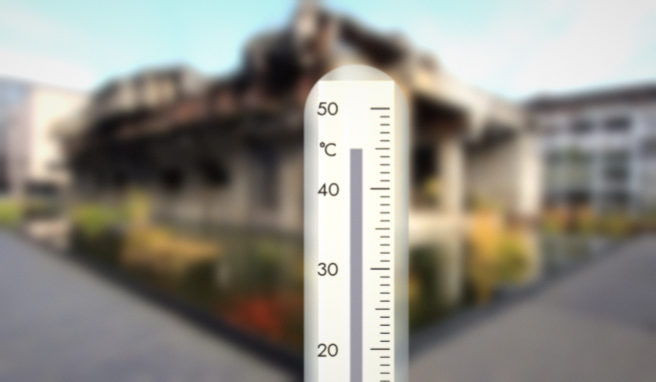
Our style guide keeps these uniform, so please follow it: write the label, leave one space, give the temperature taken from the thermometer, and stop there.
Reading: 45 °C
